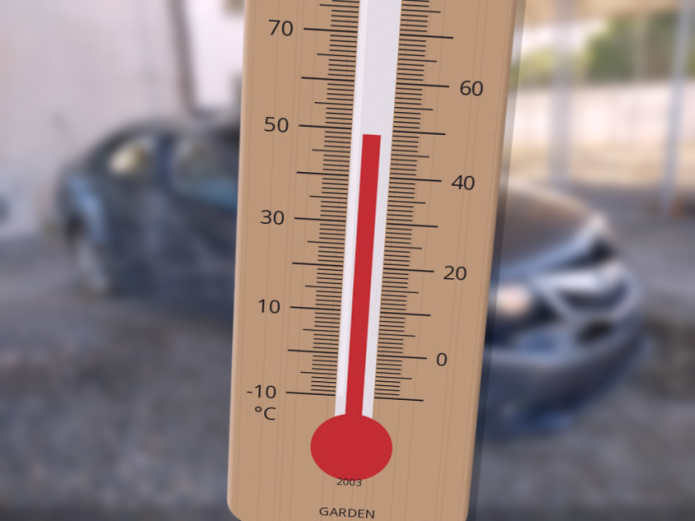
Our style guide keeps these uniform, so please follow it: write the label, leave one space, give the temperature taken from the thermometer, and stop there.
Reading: 49 °C
